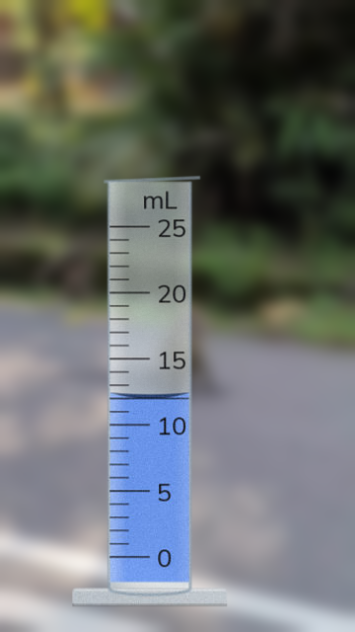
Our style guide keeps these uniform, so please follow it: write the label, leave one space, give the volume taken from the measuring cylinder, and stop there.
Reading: 12 mL
